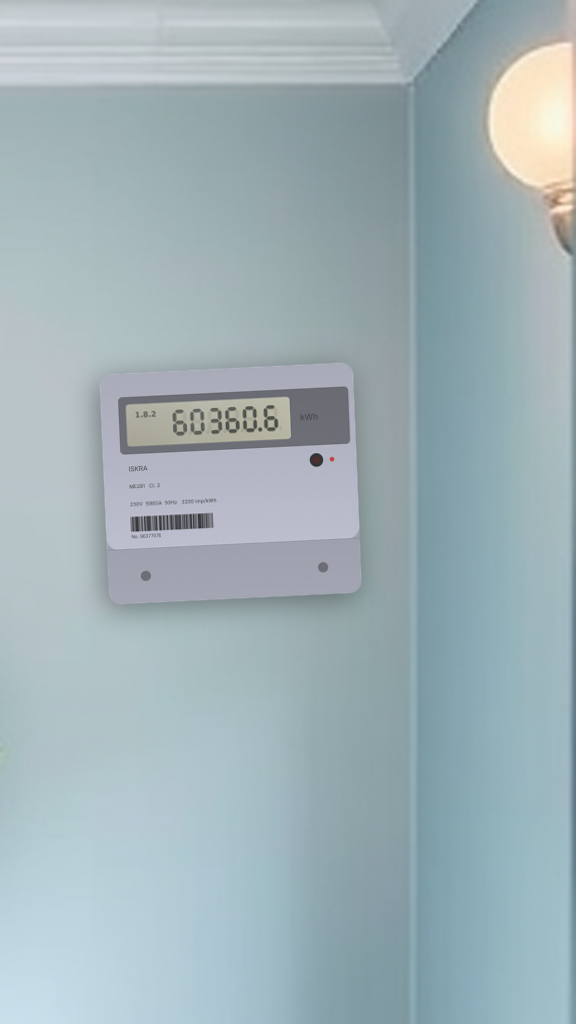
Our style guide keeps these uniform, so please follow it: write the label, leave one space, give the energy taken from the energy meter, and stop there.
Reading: 60360.6 kWh
